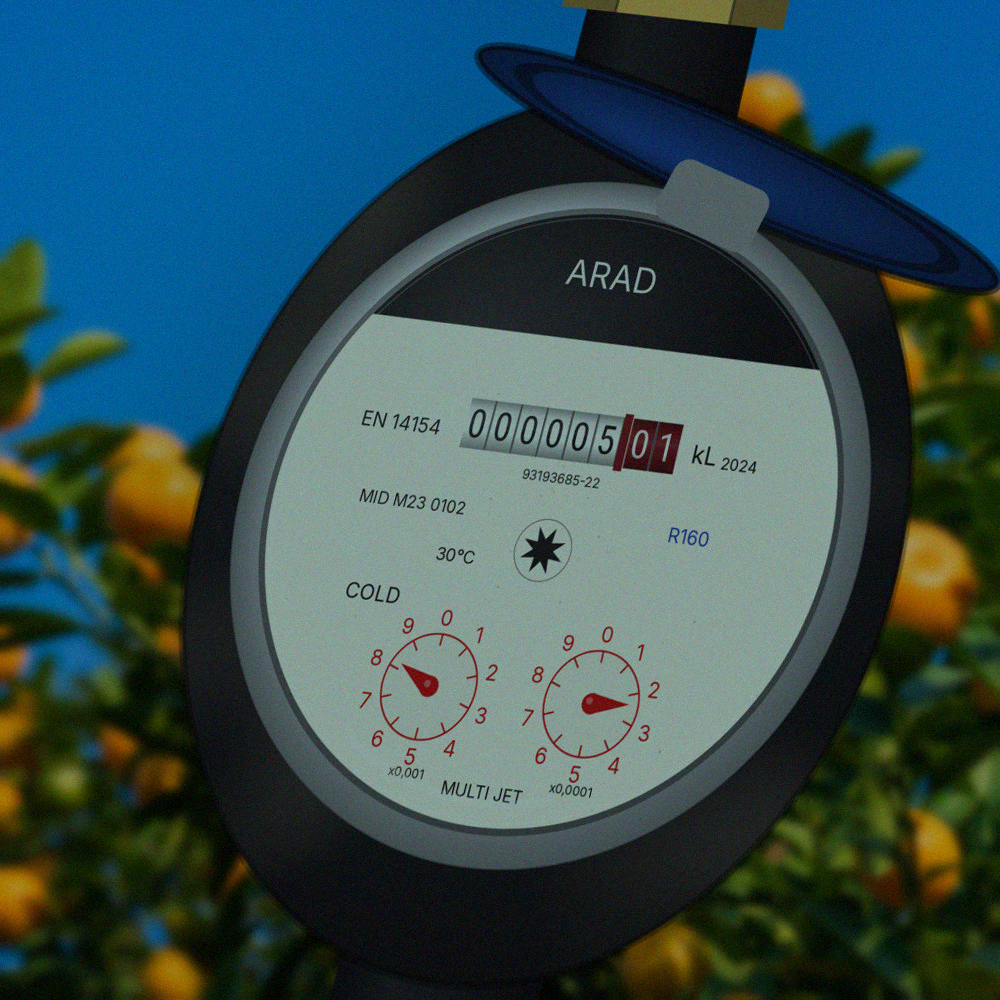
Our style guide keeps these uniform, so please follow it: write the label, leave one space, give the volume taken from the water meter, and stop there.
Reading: 5.0182 kL
